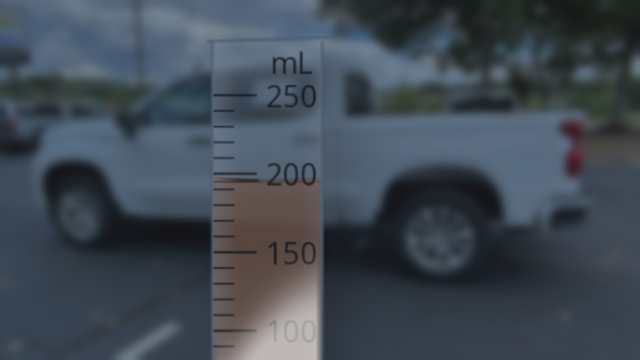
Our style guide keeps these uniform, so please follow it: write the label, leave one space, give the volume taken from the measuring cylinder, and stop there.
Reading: 195 mL
